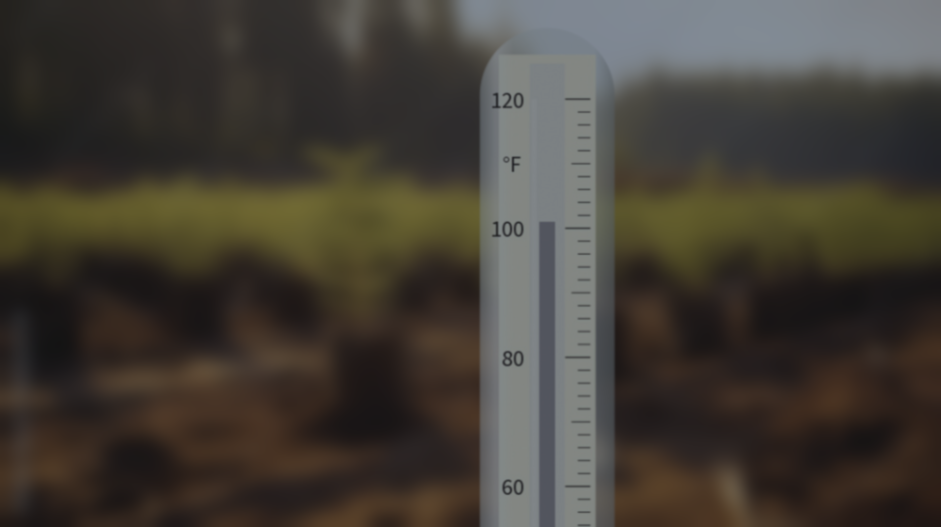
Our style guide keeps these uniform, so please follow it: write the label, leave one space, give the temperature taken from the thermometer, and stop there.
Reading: 101 °F
